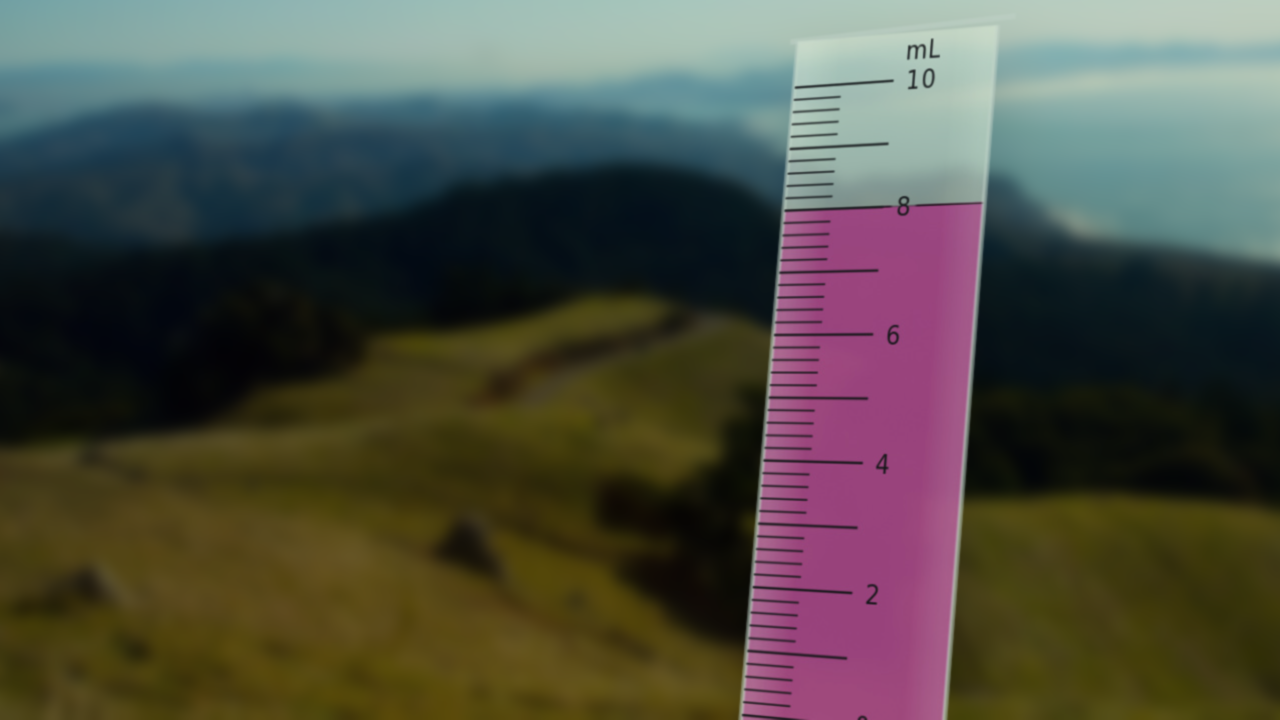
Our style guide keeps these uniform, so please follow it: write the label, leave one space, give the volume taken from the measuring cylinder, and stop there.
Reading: 8 mL
